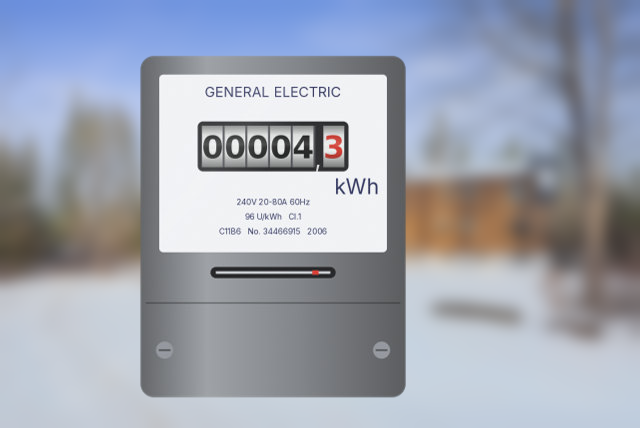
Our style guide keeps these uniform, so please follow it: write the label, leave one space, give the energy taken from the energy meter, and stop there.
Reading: 4.3 kWh
